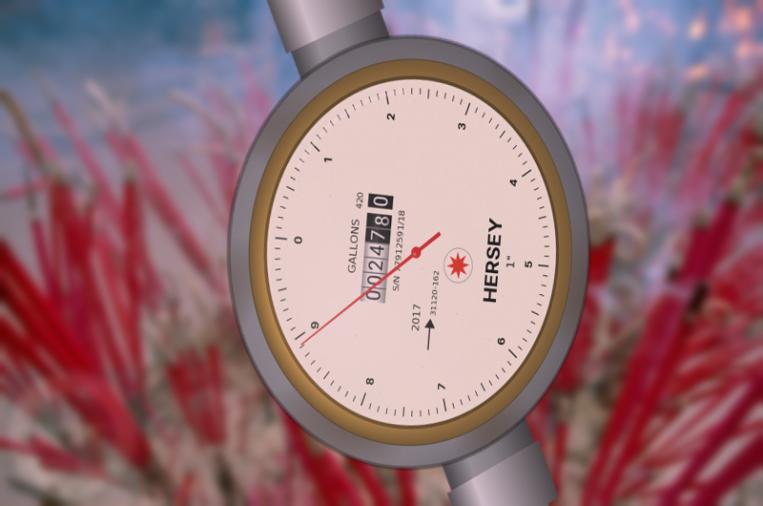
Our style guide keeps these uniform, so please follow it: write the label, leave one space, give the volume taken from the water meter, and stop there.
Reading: 24778.9 gal
